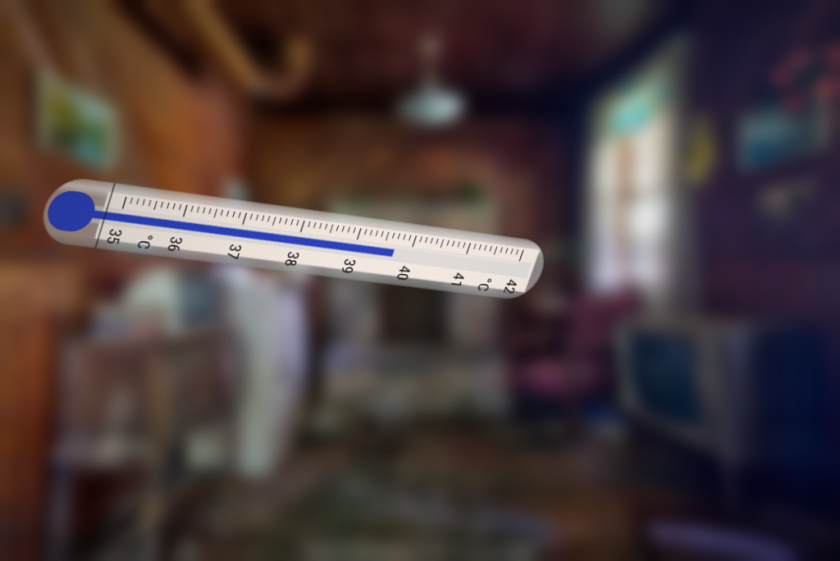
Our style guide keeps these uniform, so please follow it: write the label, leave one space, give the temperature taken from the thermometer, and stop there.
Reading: 39.7 °C
